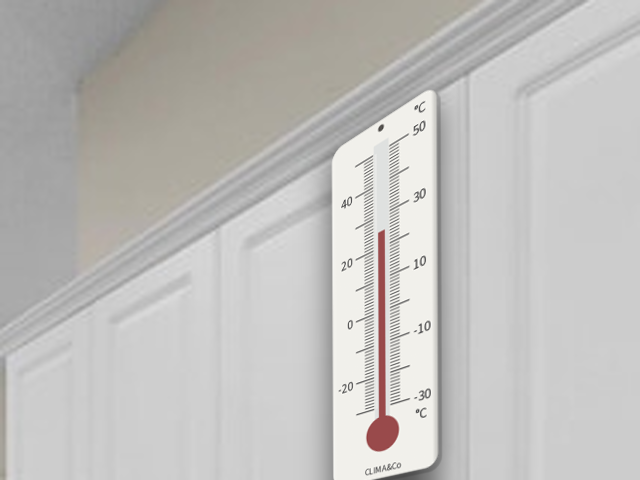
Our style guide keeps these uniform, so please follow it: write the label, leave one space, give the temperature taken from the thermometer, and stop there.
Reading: 25 °C
